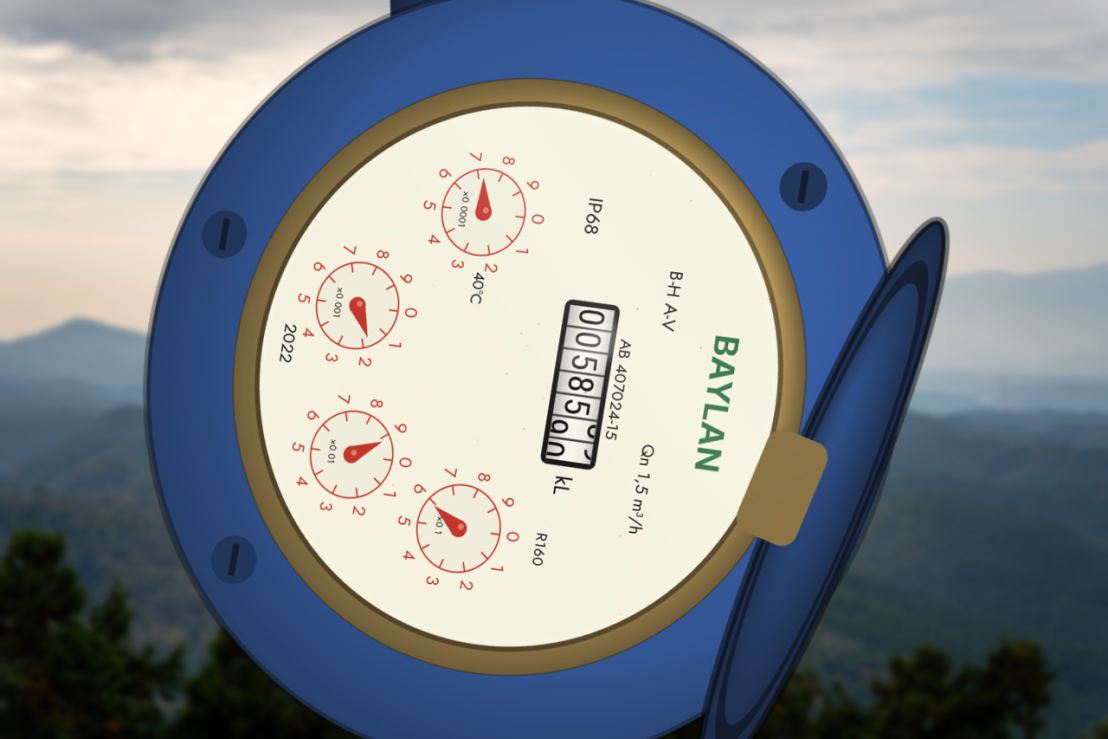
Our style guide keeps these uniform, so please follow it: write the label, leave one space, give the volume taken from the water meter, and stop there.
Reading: 58589.5917 kL
